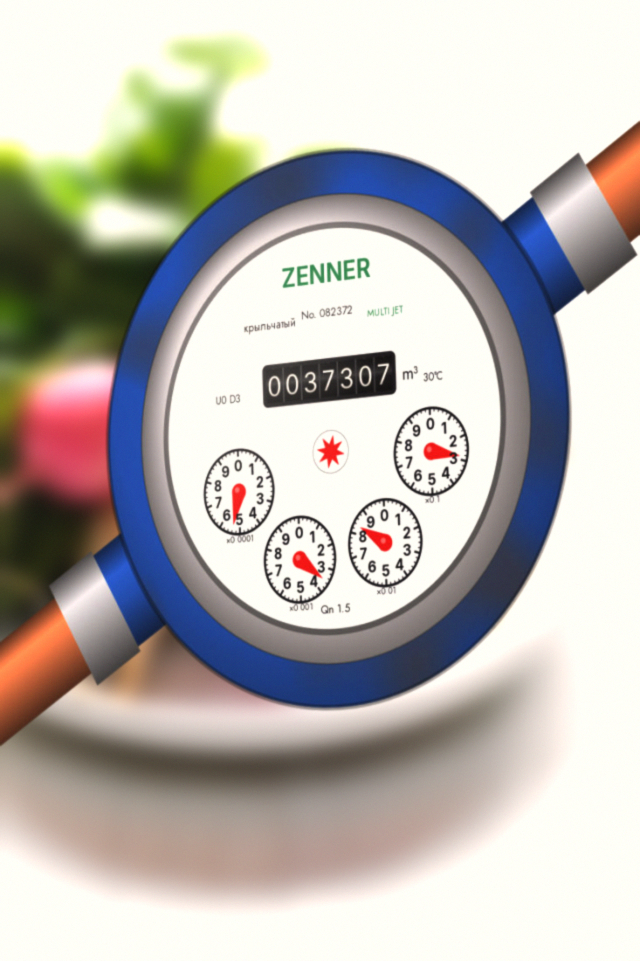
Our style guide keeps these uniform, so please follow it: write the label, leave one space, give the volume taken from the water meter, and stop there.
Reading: 37307.2835 m³
